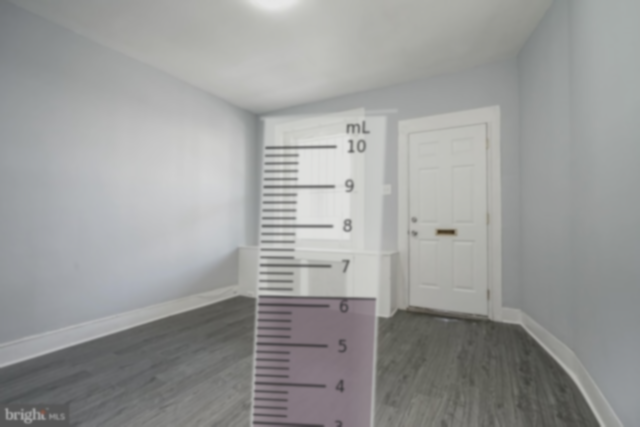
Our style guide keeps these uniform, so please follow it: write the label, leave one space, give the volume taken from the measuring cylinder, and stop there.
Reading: 6.2 mL
